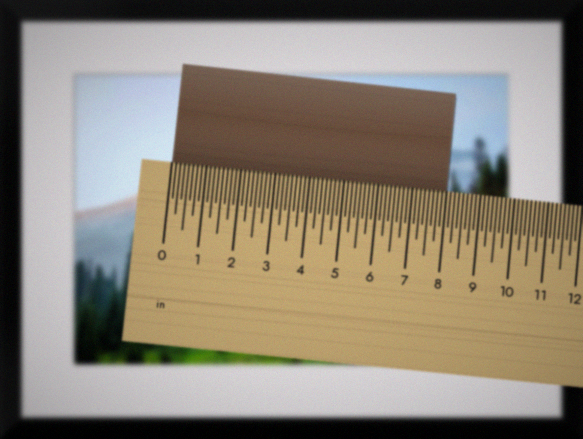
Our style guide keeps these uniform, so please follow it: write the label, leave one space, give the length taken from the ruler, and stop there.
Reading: 8 in
